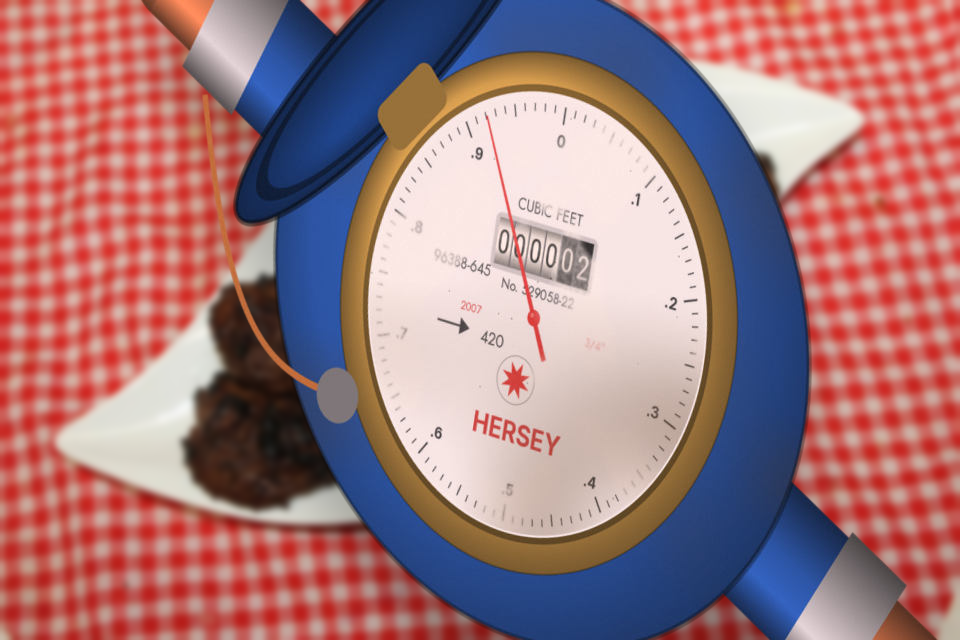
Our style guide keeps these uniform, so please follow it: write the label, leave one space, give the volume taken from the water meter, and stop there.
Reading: 1.92 ft³
